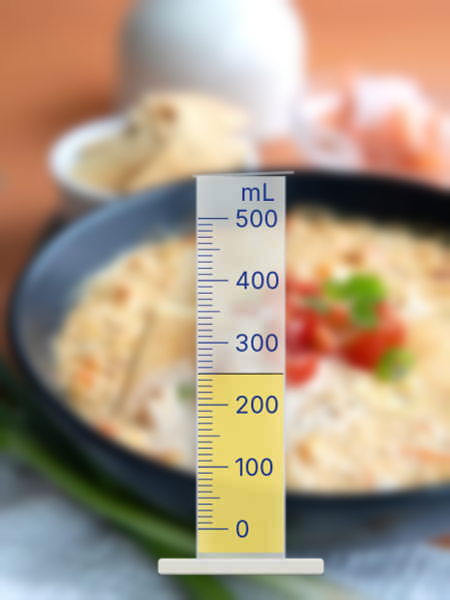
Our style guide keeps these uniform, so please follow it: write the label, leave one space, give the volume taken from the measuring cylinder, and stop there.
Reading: 250 mL
